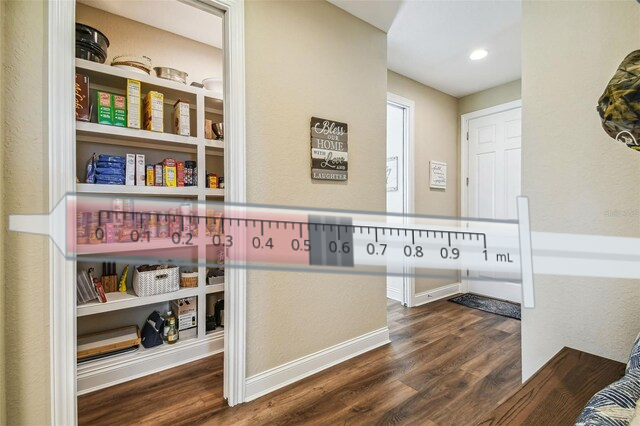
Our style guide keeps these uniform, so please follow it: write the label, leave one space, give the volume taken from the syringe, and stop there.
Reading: 0.52 mL
